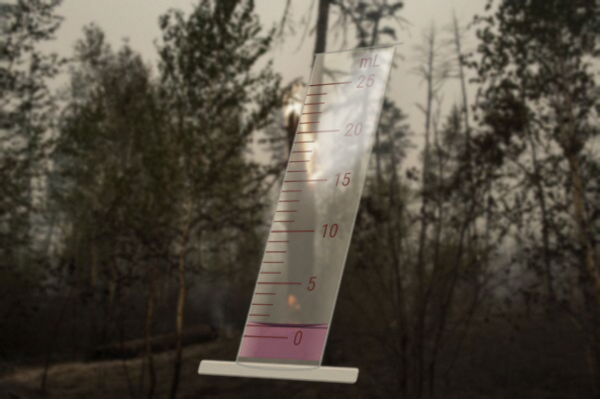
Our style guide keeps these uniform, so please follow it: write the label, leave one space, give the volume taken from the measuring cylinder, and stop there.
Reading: 1 mL
